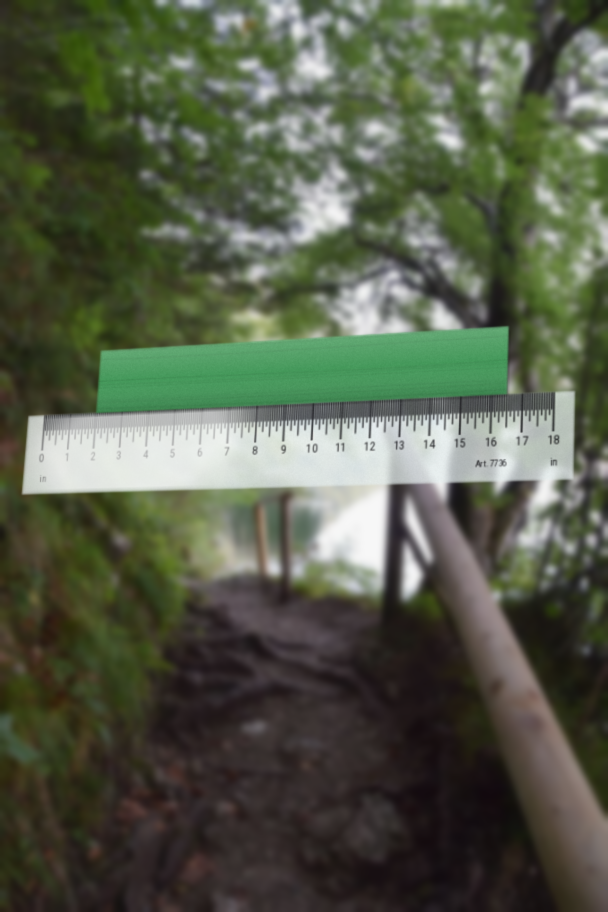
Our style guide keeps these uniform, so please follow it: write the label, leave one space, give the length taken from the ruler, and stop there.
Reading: 14.5 in
